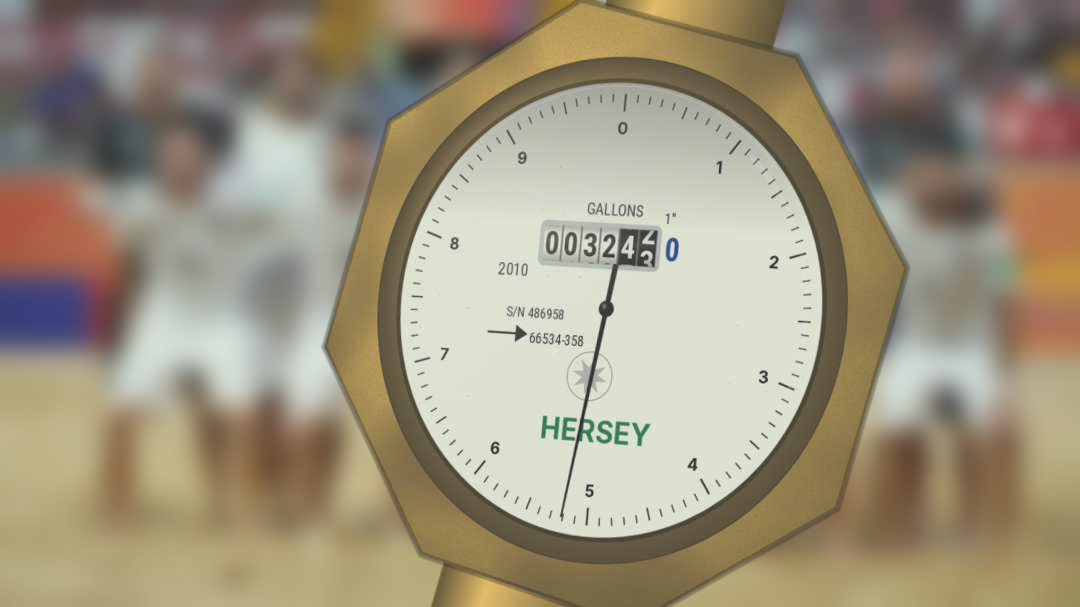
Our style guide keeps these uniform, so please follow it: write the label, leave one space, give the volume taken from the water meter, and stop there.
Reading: 32425.2 gal
